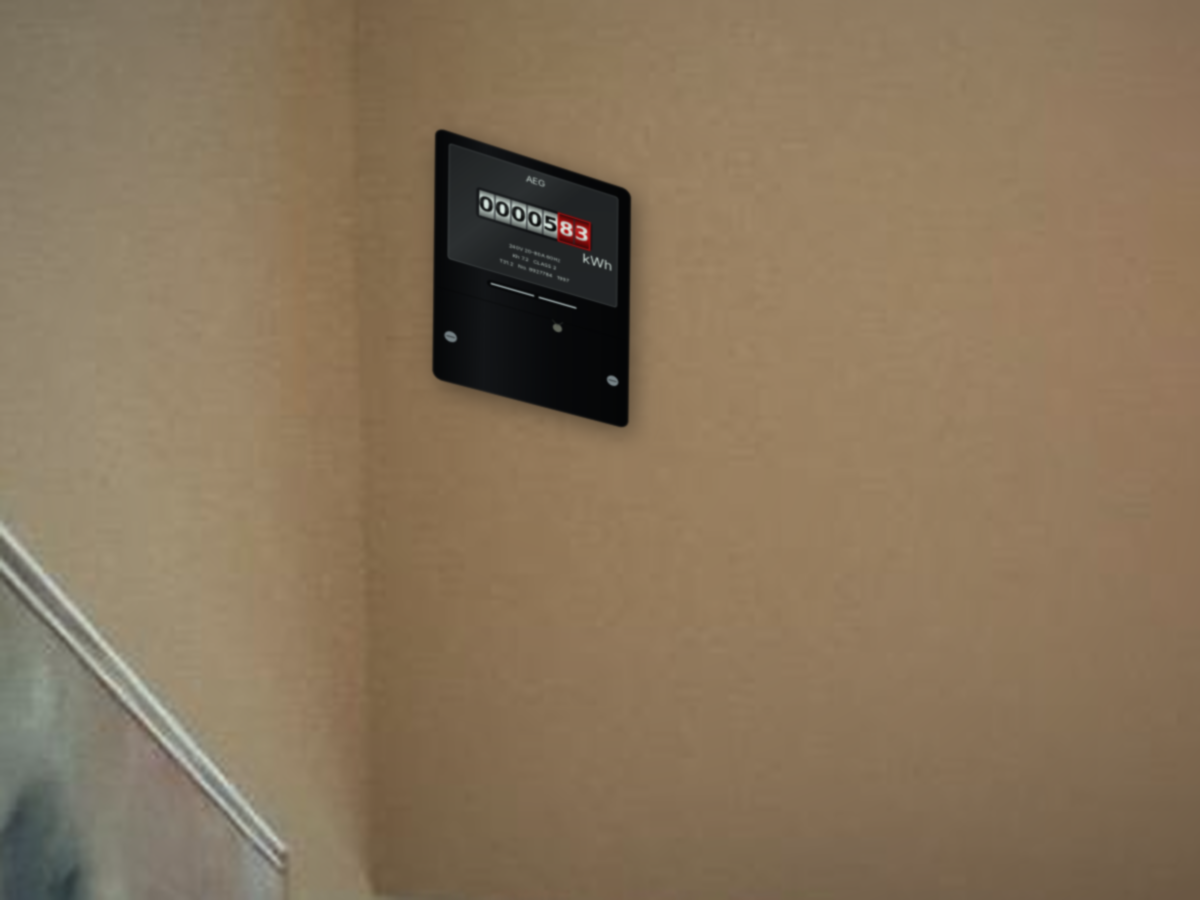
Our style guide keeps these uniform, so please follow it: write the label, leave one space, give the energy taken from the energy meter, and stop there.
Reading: 5.83 kWh
